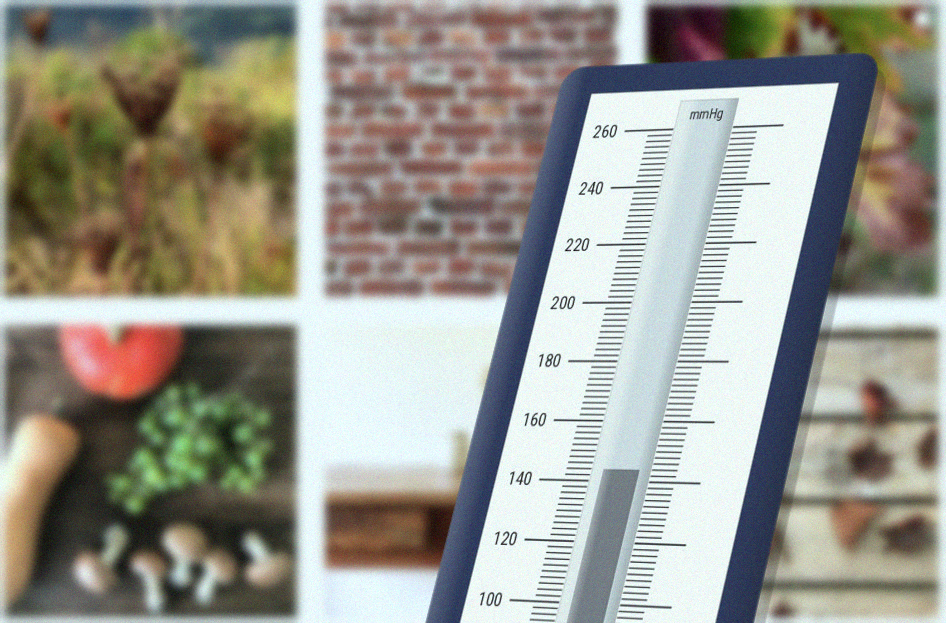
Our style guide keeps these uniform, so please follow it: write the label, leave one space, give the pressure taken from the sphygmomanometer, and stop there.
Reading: 144 mmHg
